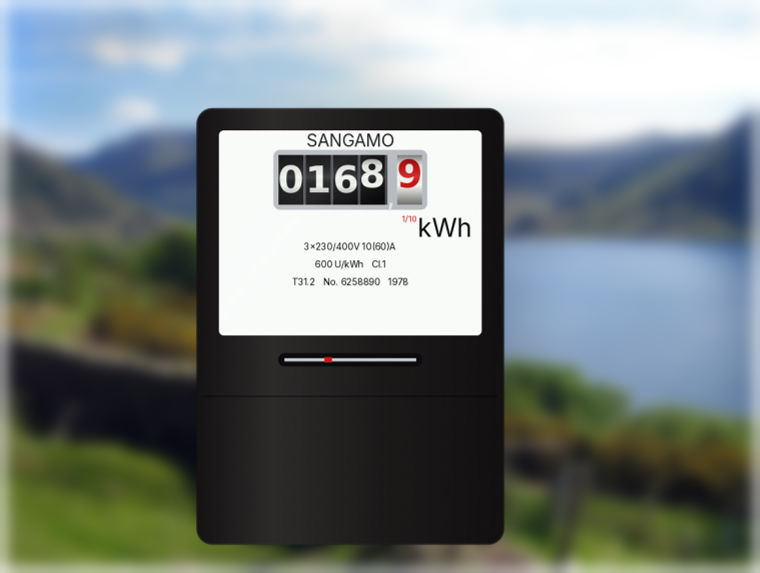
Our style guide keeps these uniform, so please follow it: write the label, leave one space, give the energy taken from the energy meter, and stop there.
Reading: 168.9 kWh
